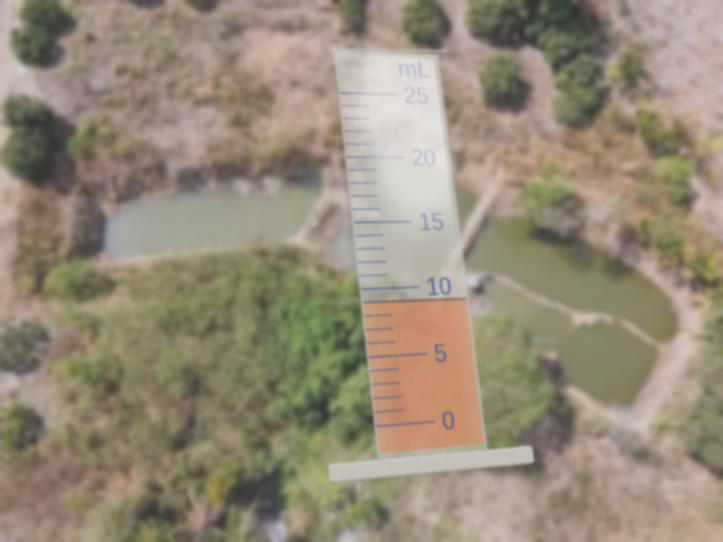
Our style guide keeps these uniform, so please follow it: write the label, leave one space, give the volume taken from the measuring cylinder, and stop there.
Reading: 9 mL
